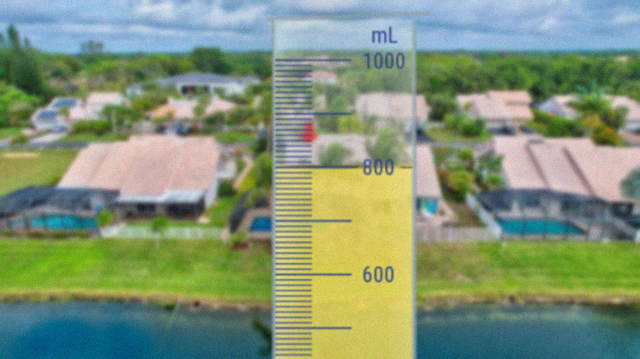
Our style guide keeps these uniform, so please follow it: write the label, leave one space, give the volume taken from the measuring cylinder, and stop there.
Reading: 800 mL
